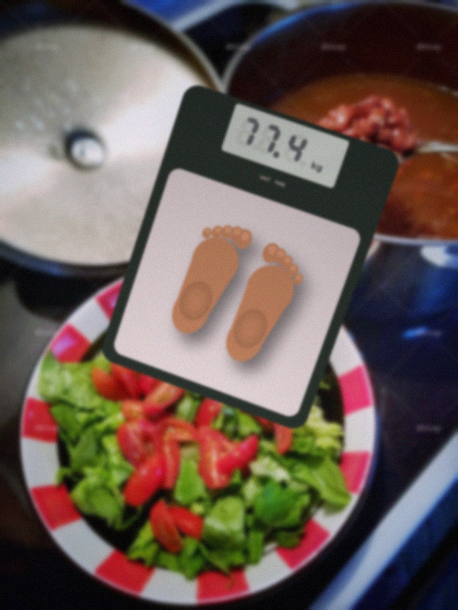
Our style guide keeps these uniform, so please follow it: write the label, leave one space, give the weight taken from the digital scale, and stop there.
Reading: 77.4 kg
